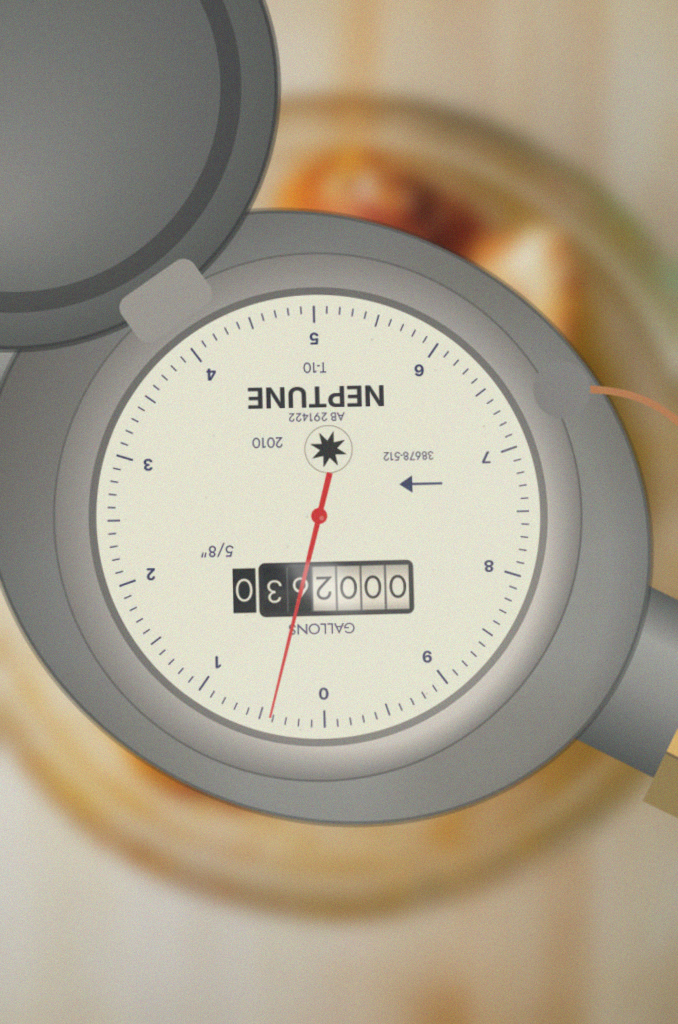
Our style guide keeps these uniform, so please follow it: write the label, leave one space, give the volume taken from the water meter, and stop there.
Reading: 2630.4 gal
